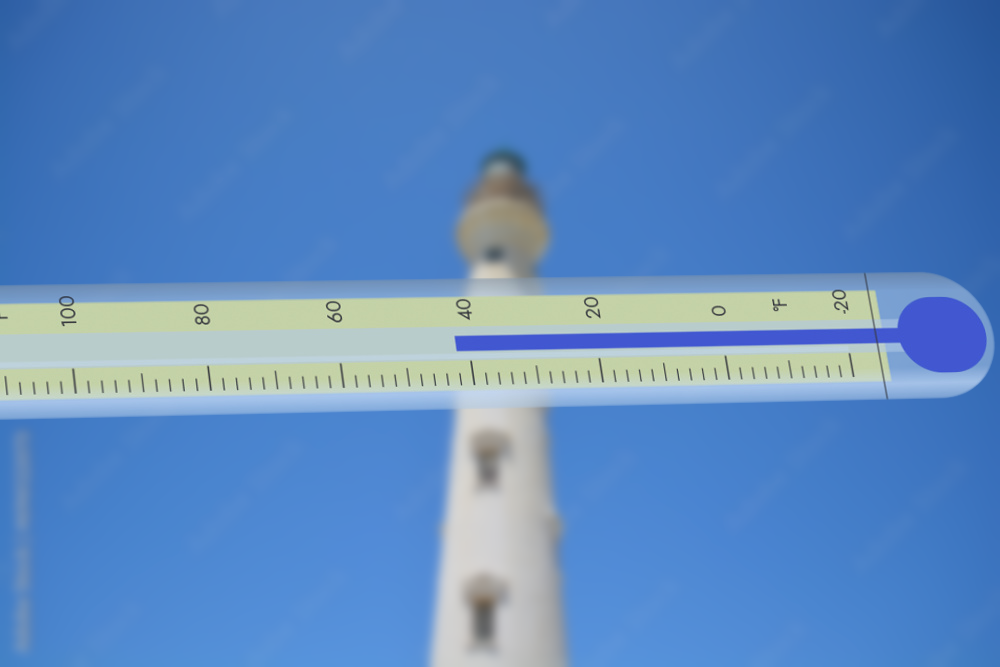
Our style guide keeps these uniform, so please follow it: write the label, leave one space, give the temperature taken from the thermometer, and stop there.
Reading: 42 °F
